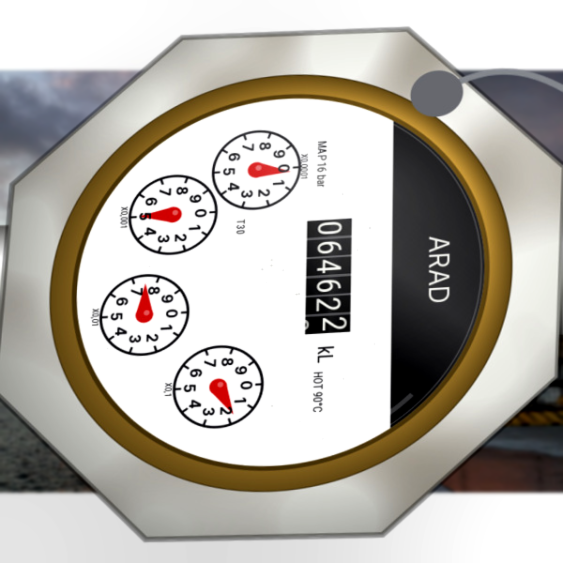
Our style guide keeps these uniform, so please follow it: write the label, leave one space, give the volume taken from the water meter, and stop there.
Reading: 64622.1750 kL
